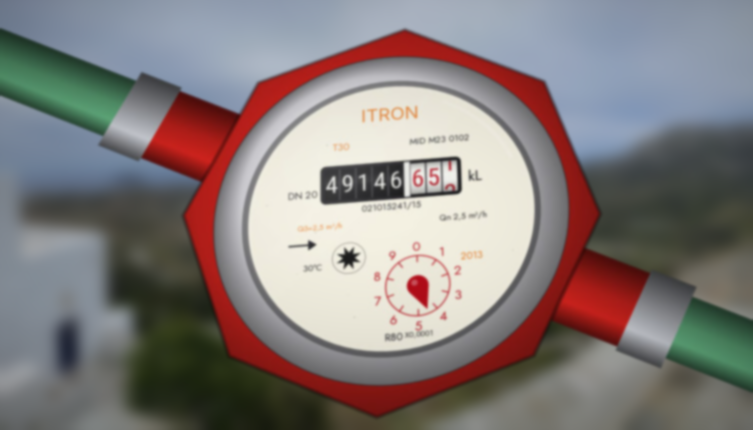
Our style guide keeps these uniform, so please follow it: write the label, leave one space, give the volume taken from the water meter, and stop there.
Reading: 49146.6514 kL
